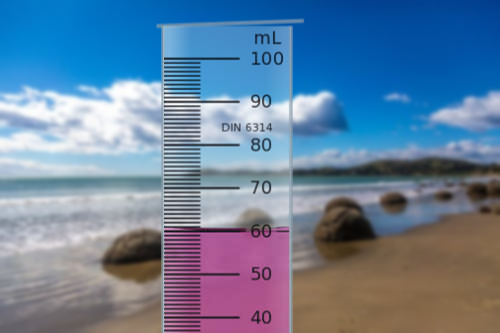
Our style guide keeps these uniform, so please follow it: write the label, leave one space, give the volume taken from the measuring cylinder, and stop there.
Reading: 60 mL
